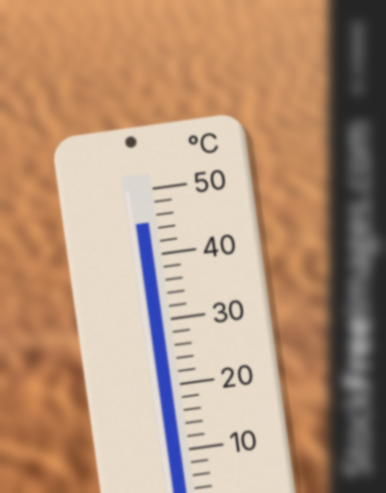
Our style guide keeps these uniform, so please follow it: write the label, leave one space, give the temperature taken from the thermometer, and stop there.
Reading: 45 °C
